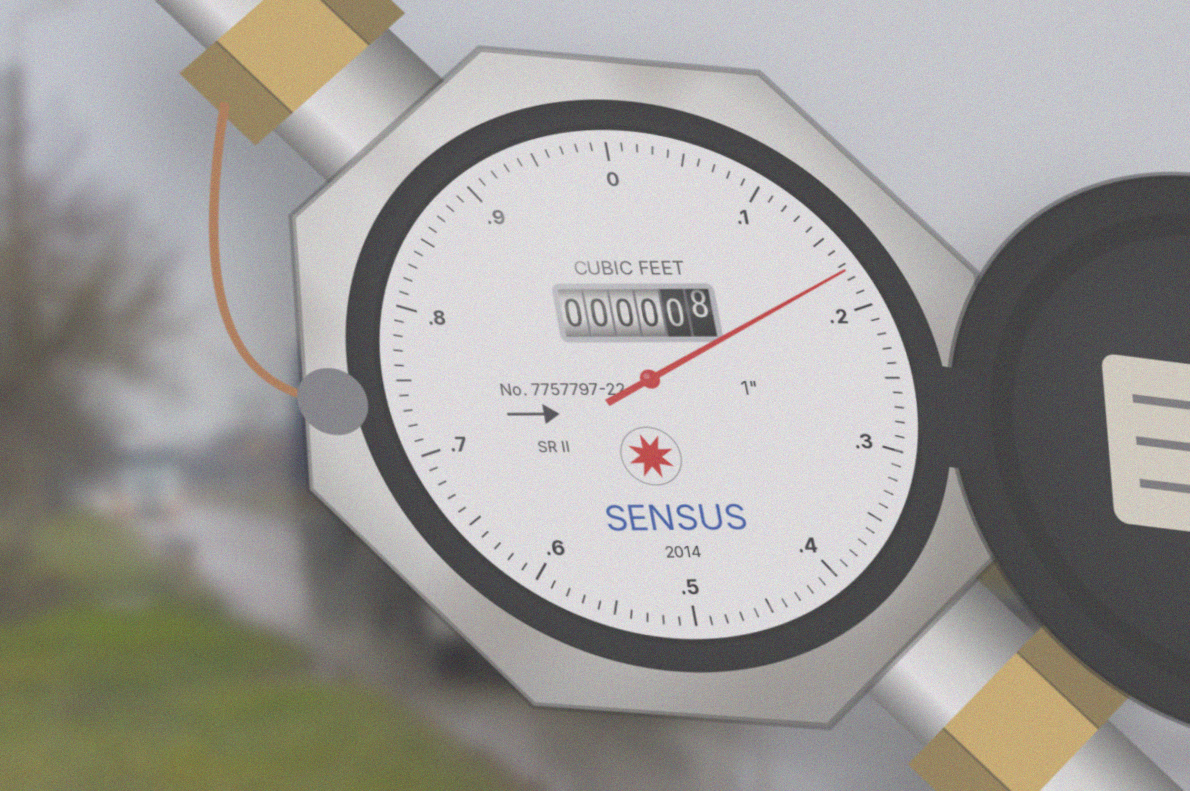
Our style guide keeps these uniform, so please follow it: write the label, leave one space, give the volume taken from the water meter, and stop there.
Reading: 8.17 ft³
